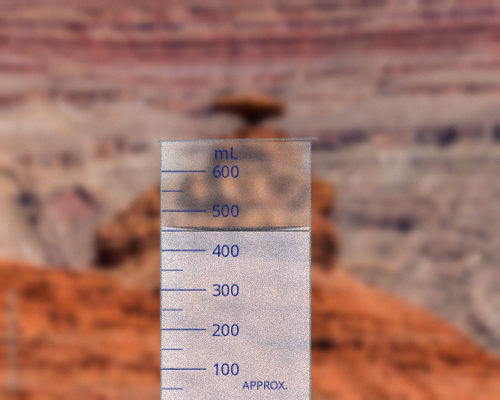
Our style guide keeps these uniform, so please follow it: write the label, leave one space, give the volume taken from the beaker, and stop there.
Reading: 450 mL
